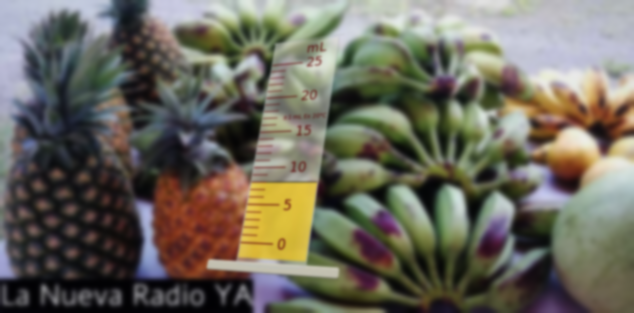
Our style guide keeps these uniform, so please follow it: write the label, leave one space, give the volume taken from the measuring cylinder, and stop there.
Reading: 8 mL
